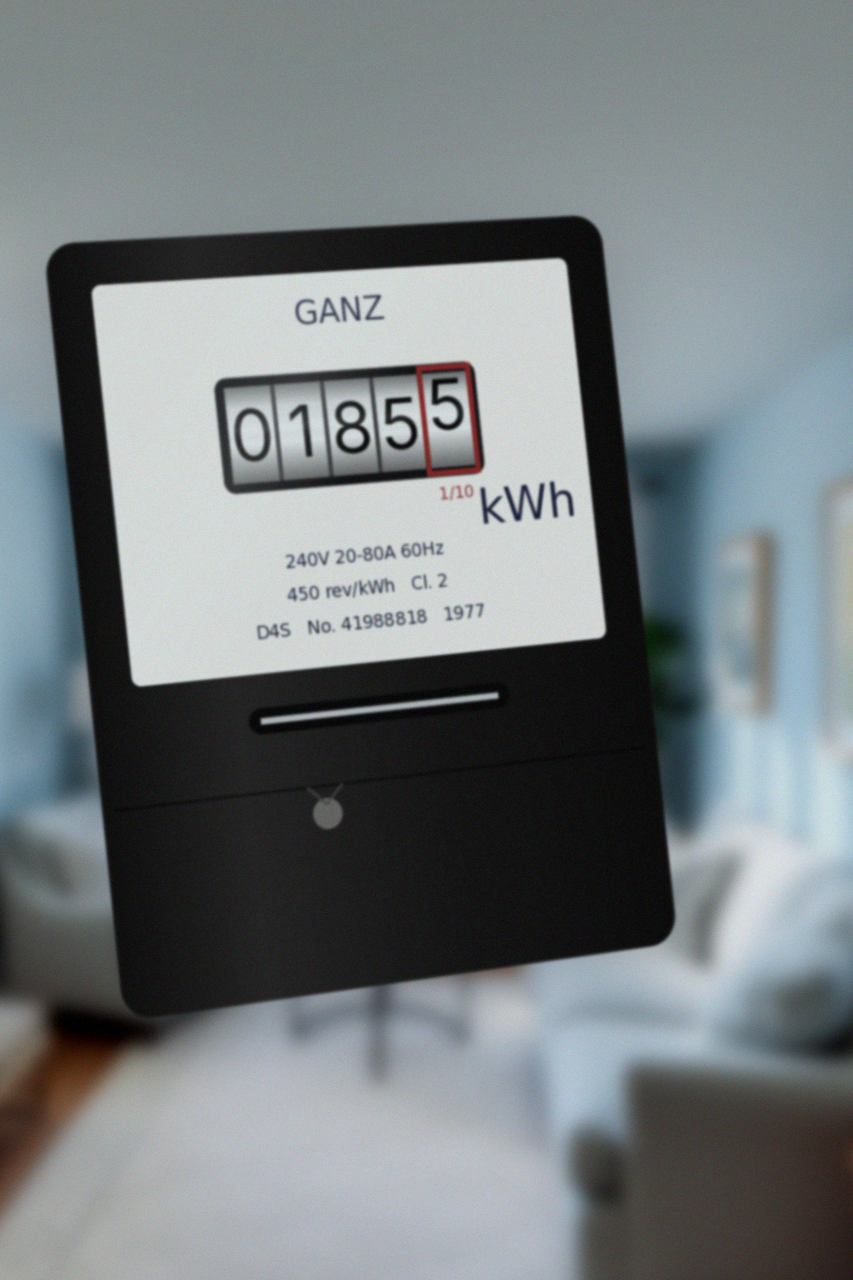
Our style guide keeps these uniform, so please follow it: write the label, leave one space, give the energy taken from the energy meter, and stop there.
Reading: 185.5 kWh
